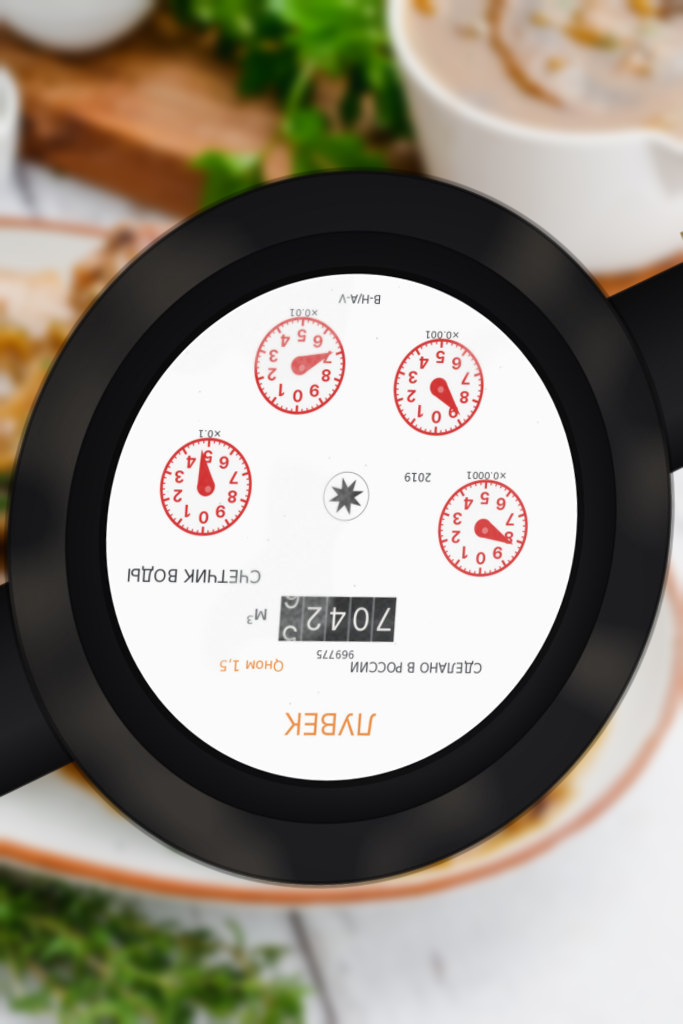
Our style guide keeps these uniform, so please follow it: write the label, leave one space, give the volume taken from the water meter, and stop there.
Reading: 70425.4688 m³
